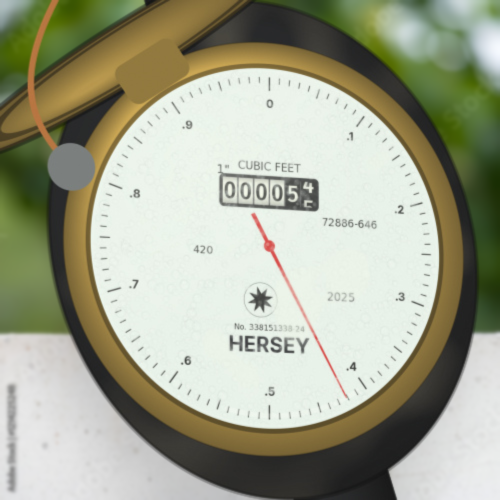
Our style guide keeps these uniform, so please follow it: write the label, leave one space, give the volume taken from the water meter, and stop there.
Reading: 54.42 ft³
